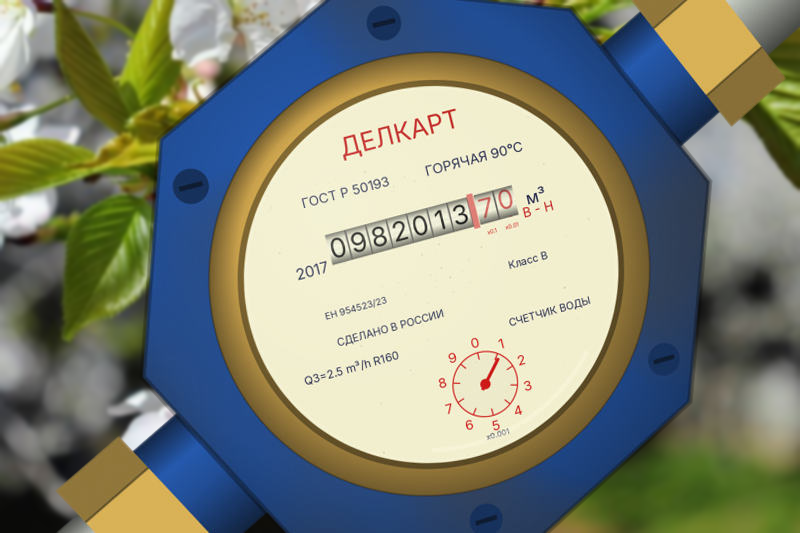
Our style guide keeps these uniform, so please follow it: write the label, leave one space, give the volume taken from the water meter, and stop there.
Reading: 982013.701 m³
